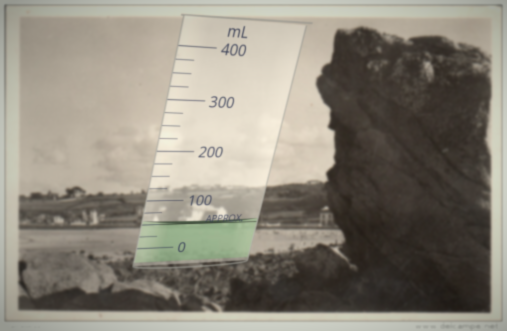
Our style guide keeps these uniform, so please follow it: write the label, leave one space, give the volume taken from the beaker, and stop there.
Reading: 50 mL
